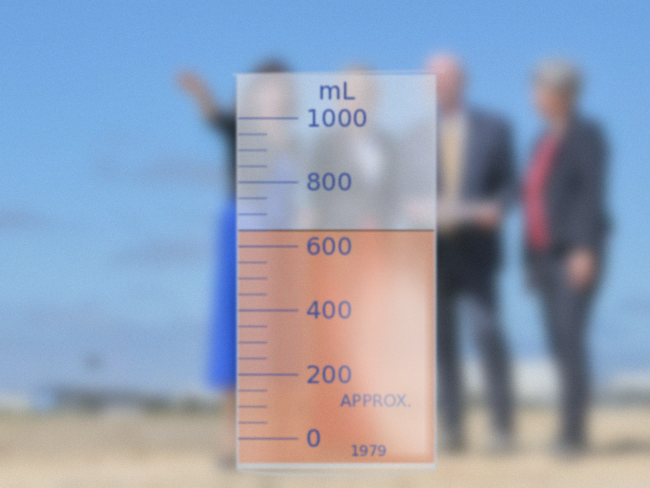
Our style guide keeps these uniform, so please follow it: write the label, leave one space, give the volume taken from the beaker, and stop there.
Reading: 650 mL
